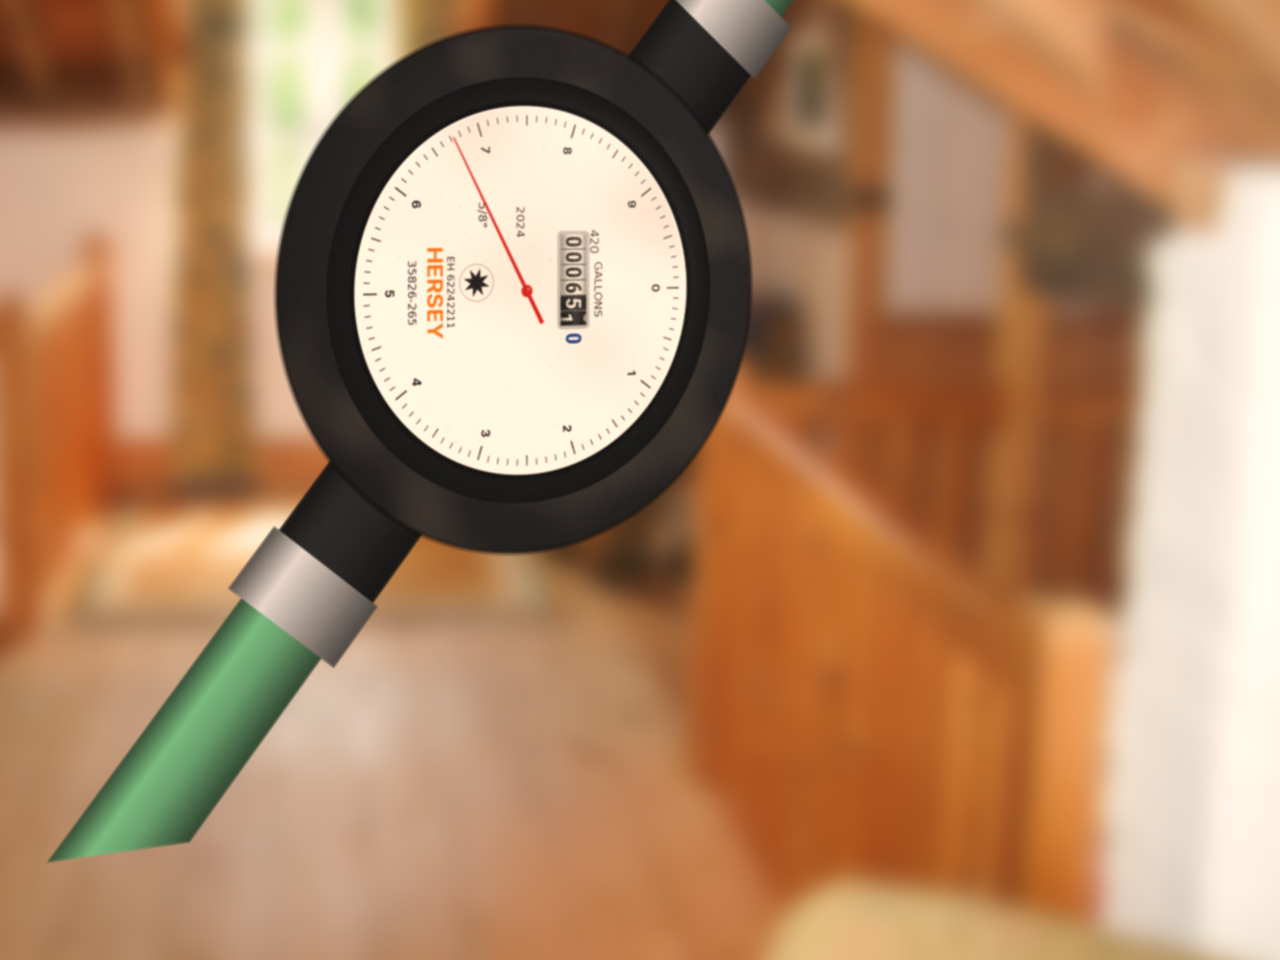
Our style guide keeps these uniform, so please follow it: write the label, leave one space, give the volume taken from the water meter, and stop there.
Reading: 6506.7 gal
